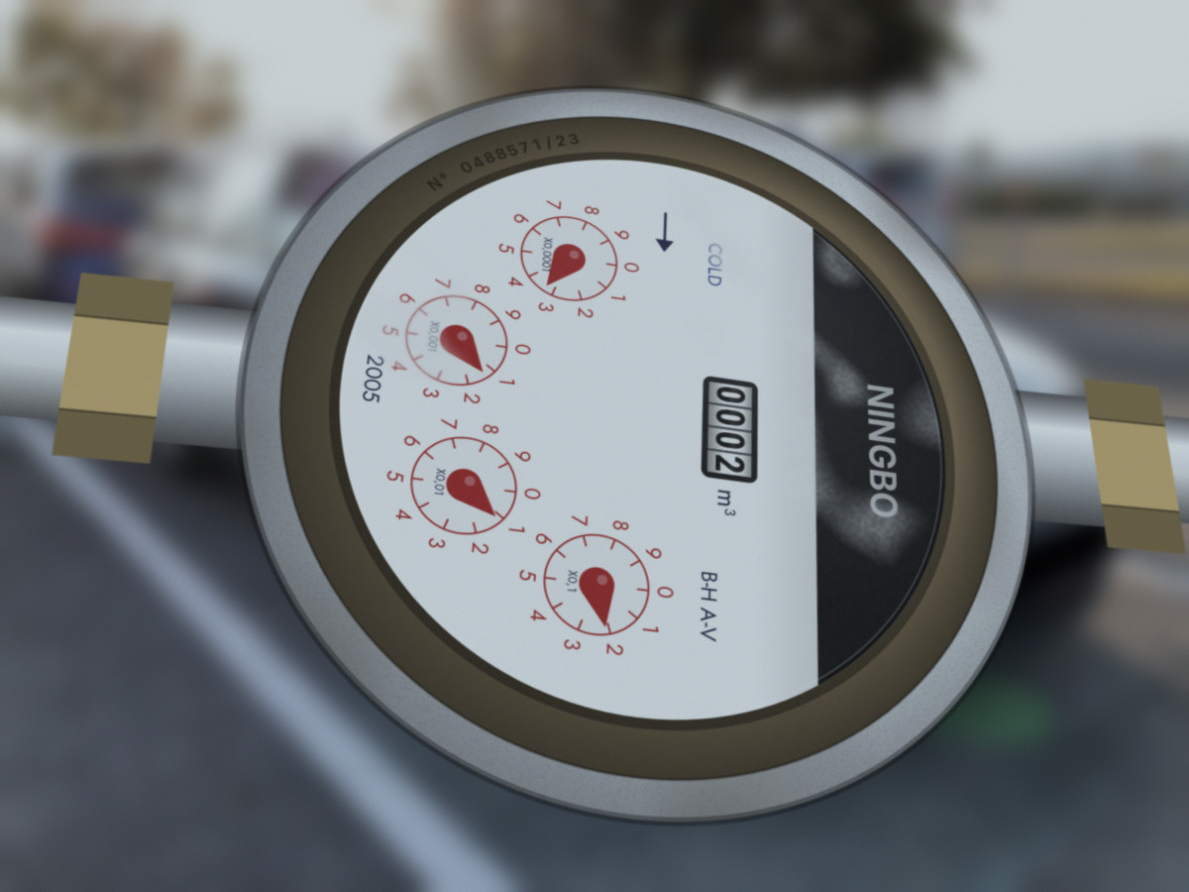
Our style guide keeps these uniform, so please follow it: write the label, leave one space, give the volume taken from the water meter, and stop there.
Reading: 2.2113 m³
